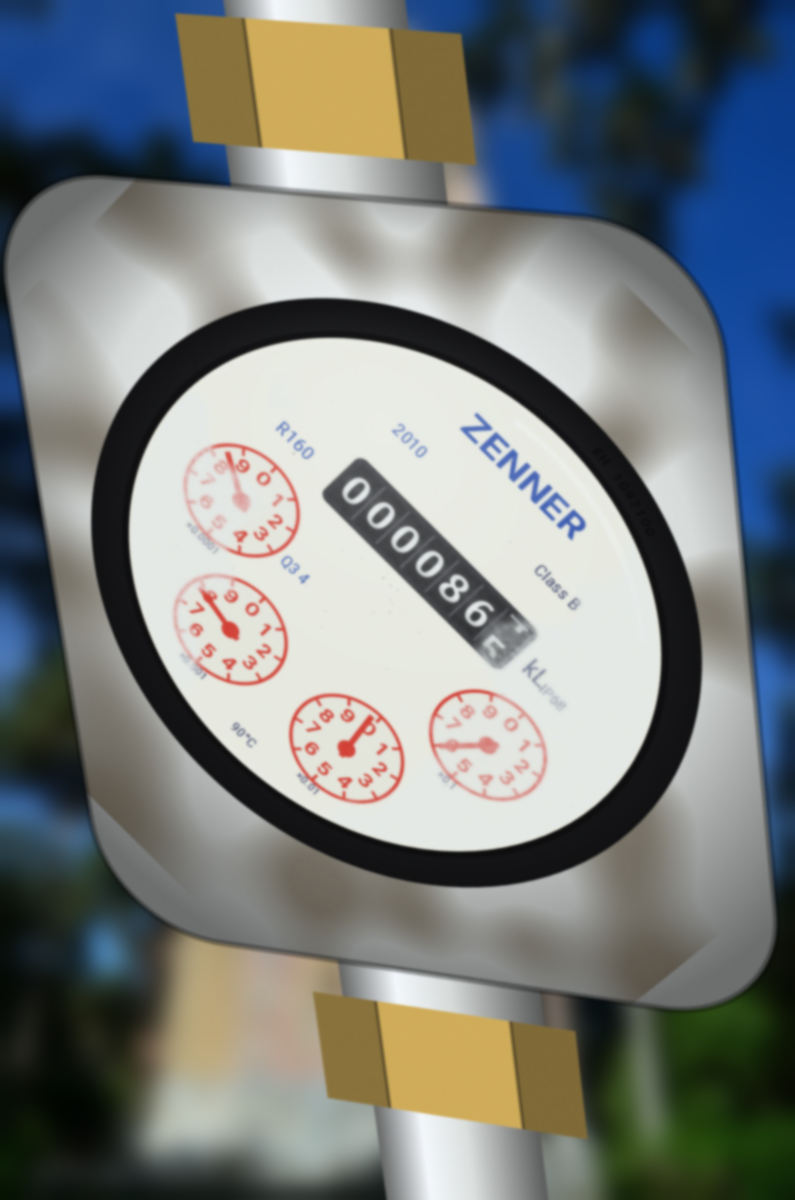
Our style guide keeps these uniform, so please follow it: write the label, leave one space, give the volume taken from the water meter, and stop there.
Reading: 864.5978 kL
